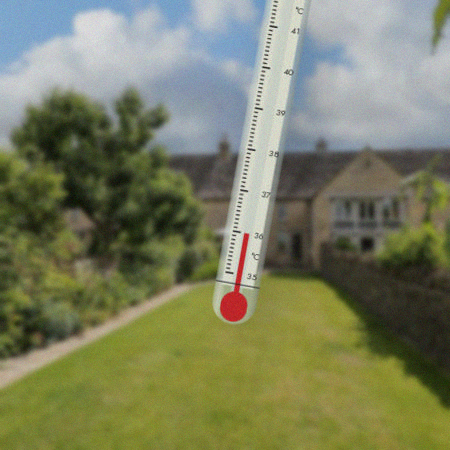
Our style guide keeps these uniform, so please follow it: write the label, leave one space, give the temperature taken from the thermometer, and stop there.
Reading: 36 °C
